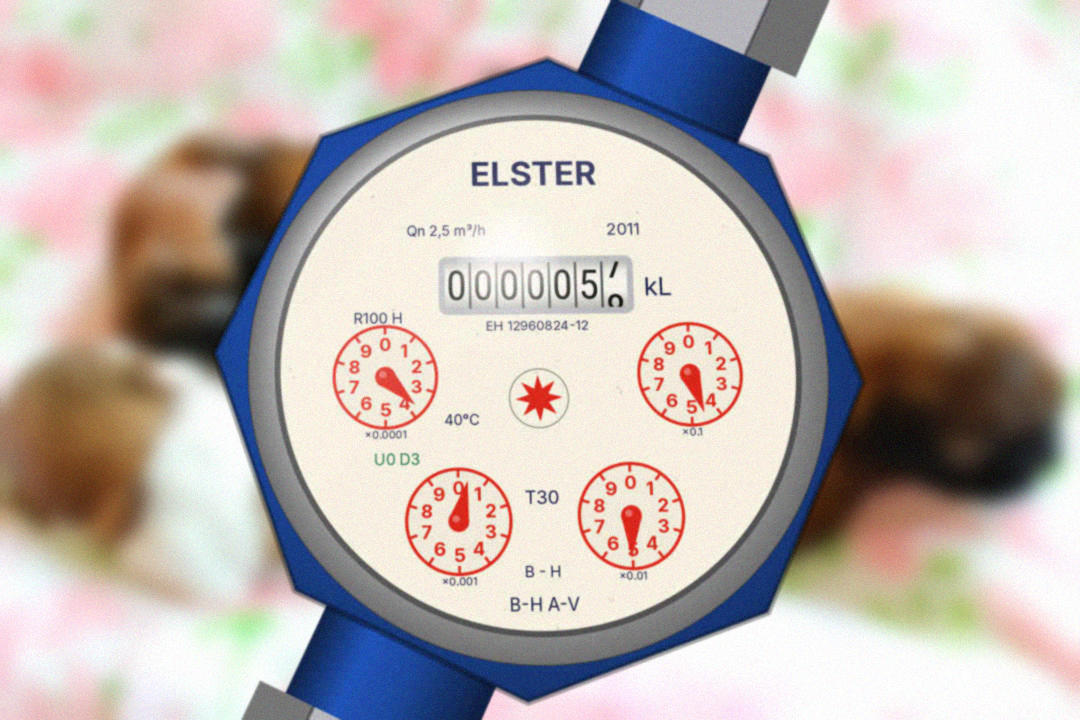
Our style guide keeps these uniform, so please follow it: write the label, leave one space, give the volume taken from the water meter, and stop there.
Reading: 57.4503 kL
